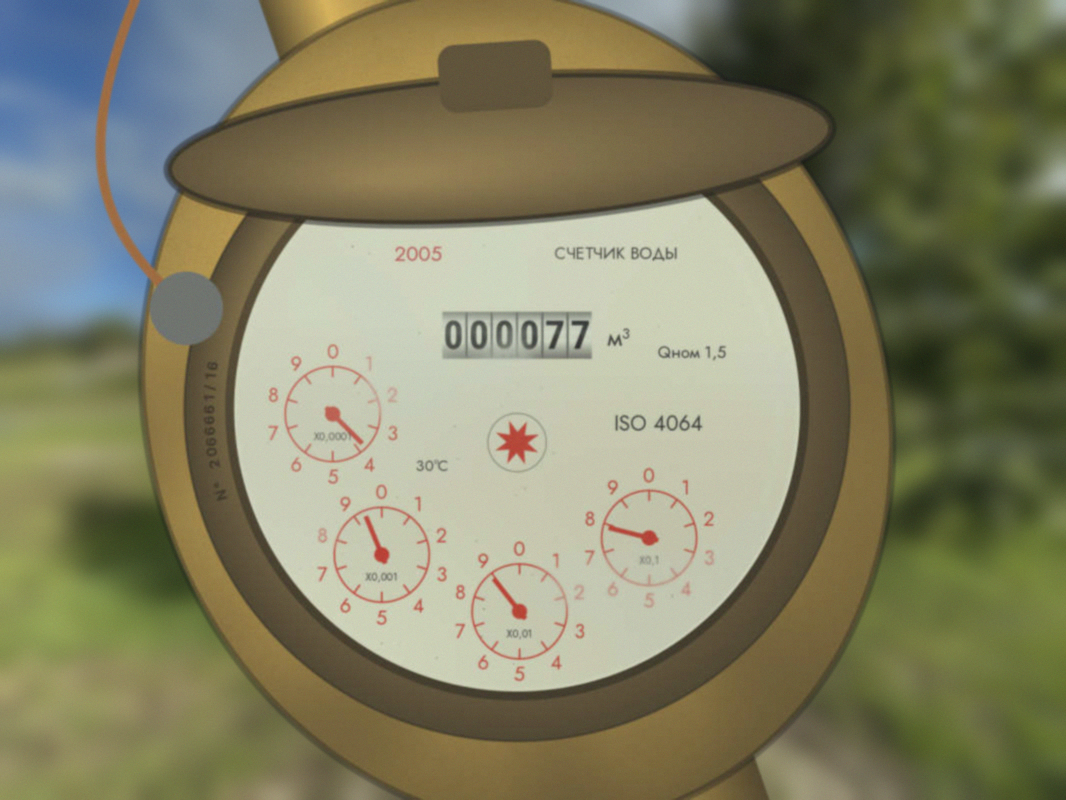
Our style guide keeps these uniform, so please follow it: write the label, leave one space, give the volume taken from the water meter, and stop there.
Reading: 77.7893 m³
